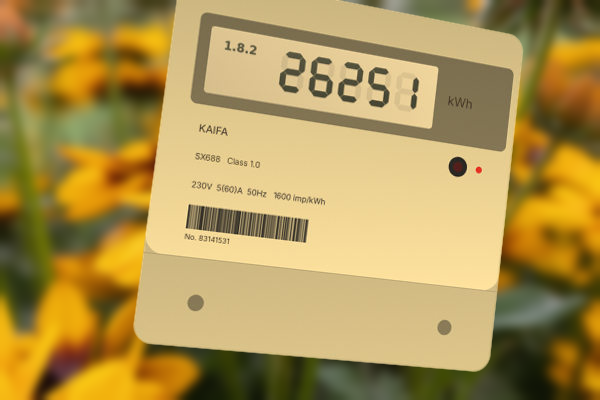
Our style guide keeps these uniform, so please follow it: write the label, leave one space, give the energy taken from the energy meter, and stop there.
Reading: 26251 kWh
